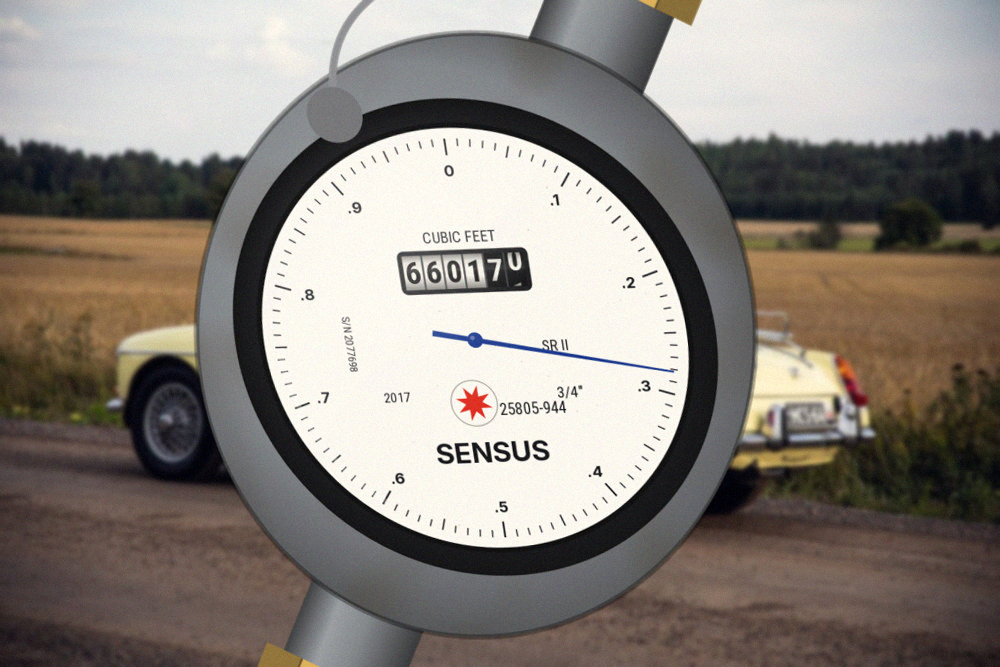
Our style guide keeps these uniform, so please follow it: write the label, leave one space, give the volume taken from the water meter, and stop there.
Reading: 660170.28 ft³
